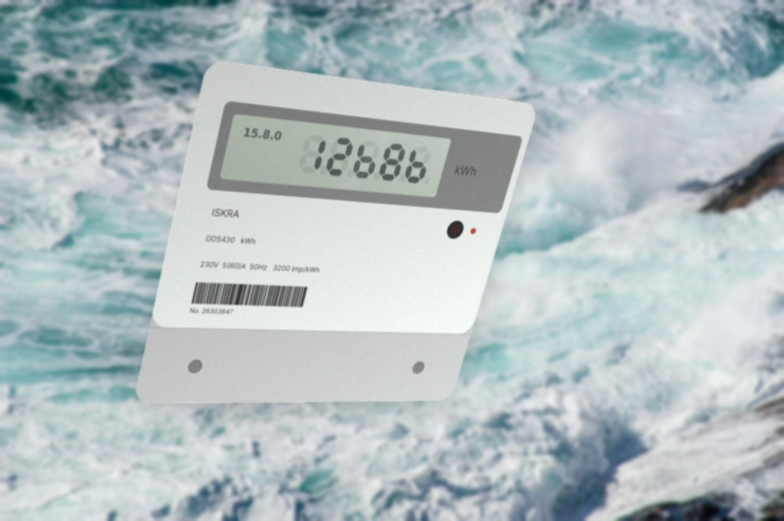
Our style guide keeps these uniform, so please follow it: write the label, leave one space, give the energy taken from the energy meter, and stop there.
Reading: 12686 kWh
